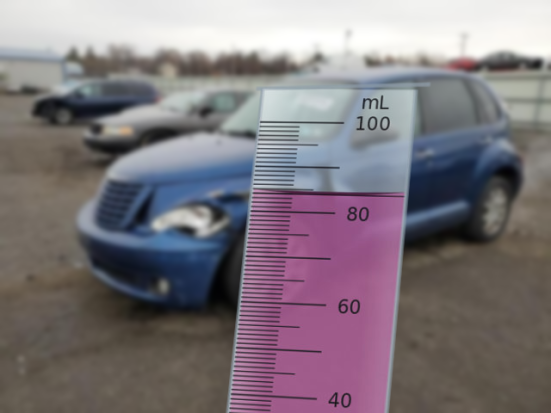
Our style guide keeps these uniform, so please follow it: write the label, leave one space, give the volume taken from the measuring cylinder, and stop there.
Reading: 84 mL
